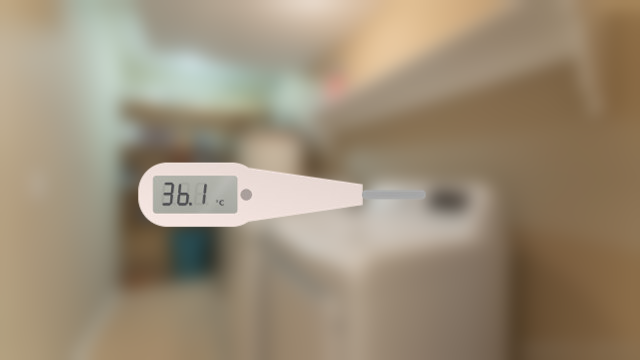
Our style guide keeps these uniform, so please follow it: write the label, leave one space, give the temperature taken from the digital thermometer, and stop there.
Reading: 36.1 °C
